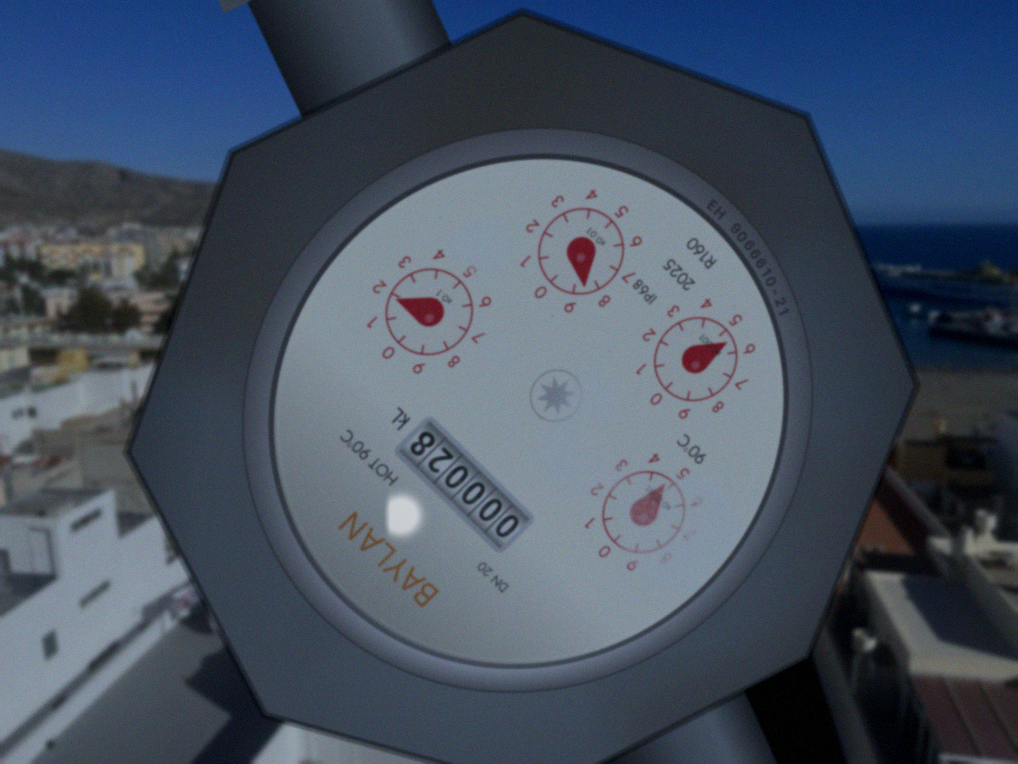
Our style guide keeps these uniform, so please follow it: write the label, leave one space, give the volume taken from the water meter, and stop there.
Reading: 28.1854 kL
